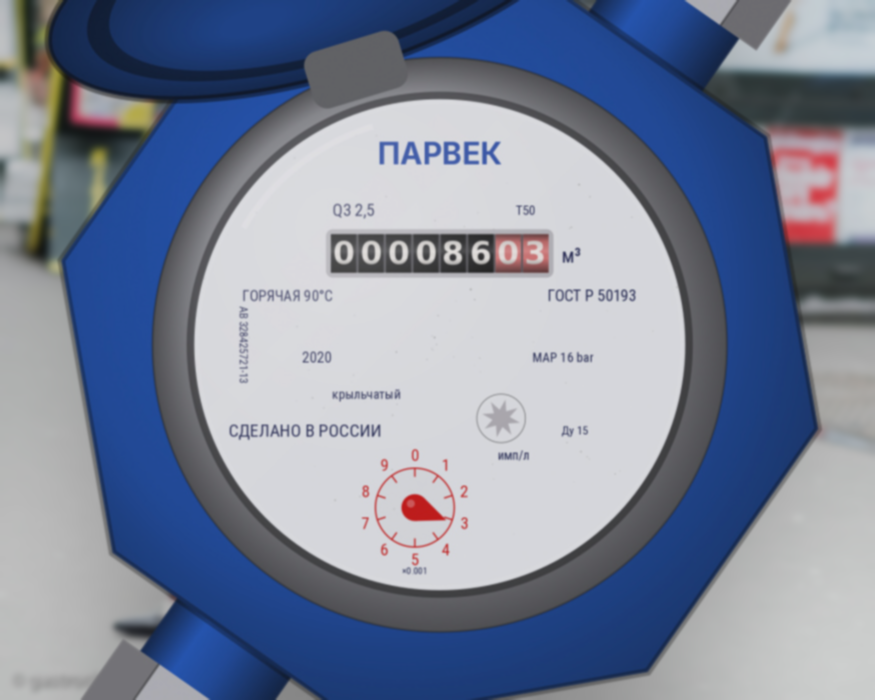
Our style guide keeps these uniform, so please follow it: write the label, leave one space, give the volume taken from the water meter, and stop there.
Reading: 86.033 m³
